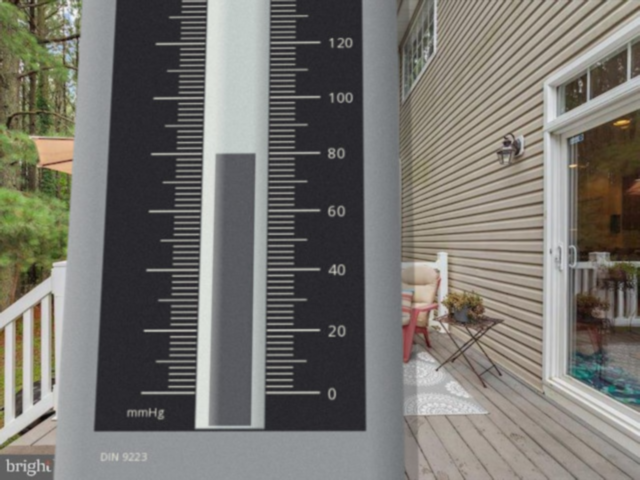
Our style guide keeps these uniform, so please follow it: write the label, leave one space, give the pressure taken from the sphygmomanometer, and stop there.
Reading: 80 mmHg
